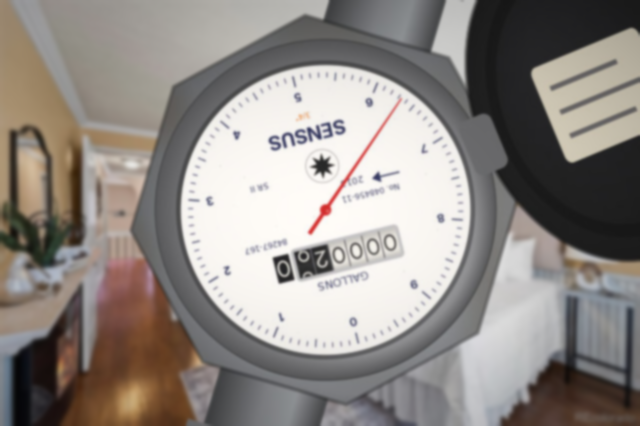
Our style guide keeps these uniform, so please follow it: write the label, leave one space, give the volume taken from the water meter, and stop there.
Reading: 286.3 gal
